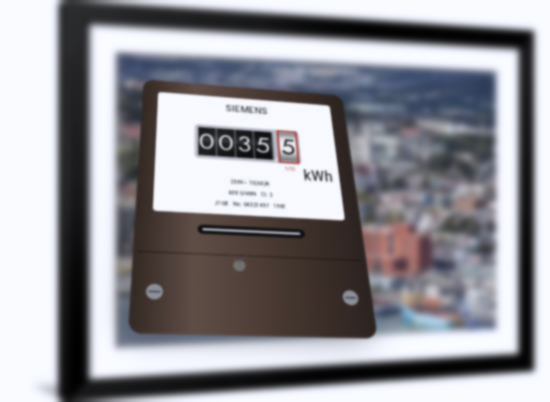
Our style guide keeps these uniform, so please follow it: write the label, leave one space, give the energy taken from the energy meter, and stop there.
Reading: 35.5 kWh
